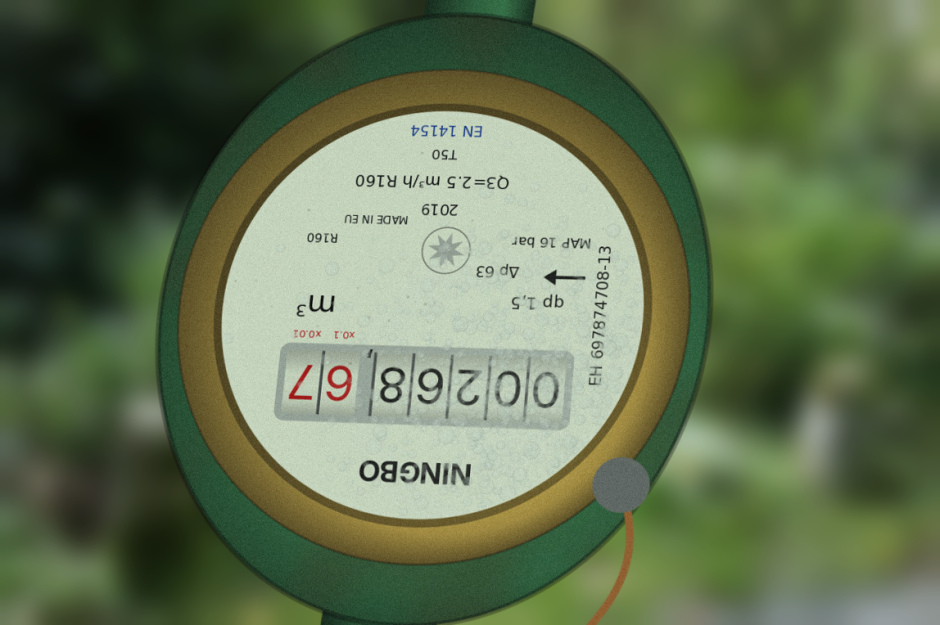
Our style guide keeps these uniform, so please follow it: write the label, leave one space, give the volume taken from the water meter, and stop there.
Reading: 268.67 m³
